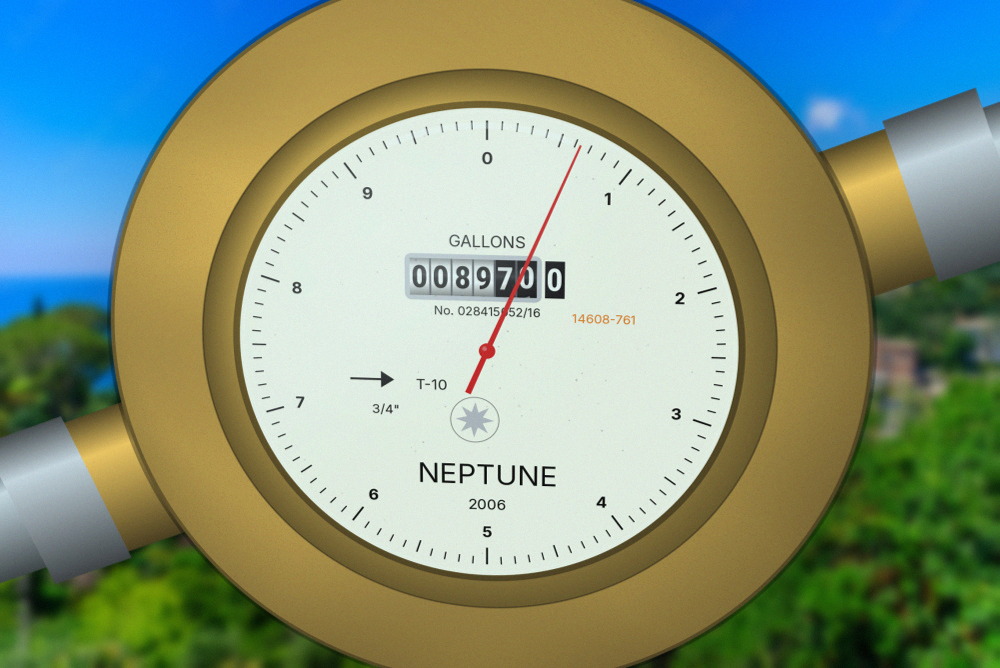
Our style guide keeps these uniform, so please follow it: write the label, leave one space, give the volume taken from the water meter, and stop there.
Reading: 89700.6 gal
